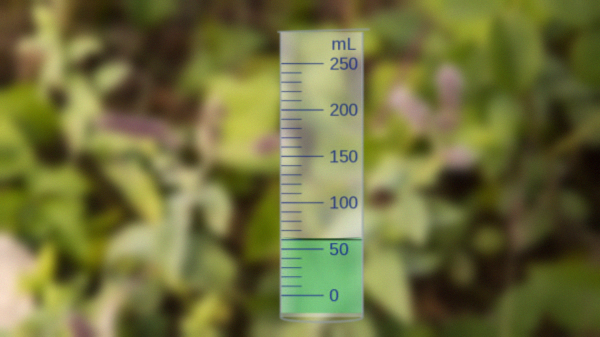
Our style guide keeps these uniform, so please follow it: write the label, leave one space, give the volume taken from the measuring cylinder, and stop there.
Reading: 60 mL
